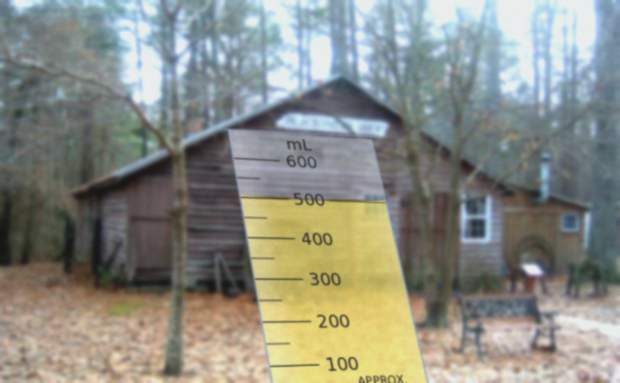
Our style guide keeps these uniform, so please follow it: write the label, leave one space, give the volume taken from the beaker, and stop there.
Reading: 500 mL
